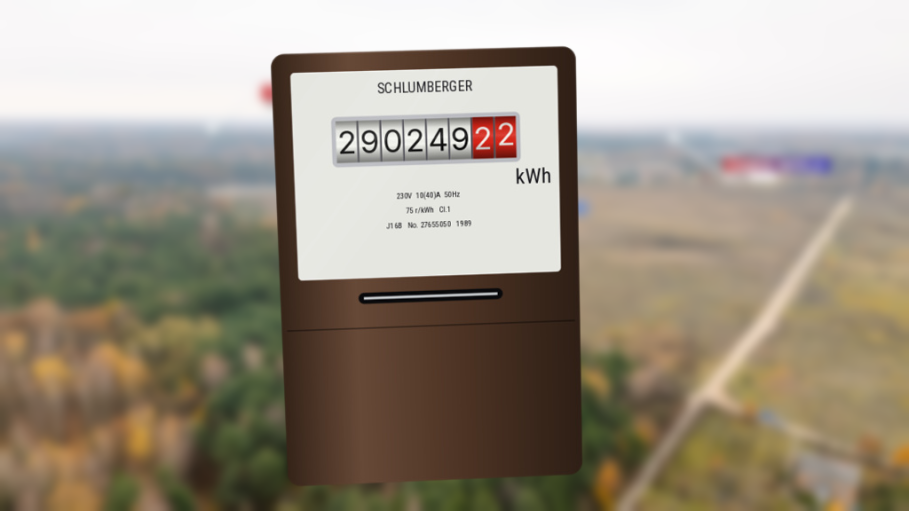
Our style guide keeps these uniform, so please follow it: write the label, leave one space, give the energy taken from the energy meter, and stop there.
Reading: 290249.22 kWh
